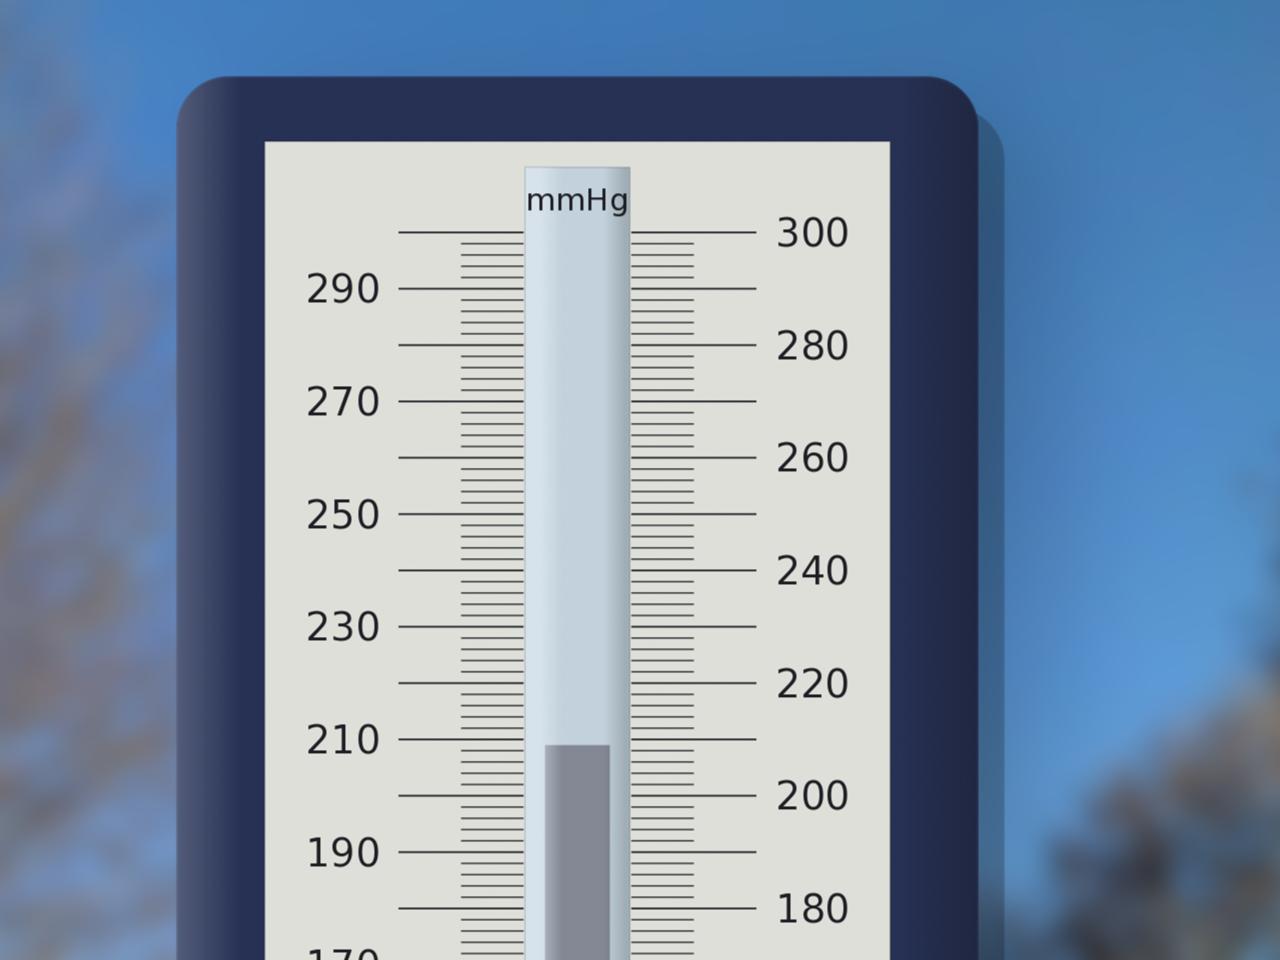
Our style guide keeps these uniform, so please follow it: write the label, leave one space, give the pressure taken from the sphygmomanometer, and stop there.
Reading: 209 mmHg
